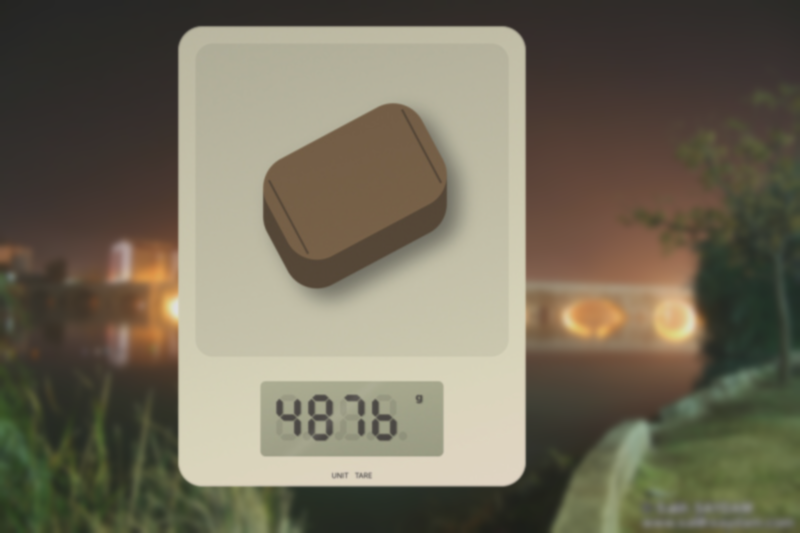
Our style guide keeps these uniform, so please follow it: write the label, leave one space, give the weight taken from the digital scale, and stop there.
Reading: 4876 g
